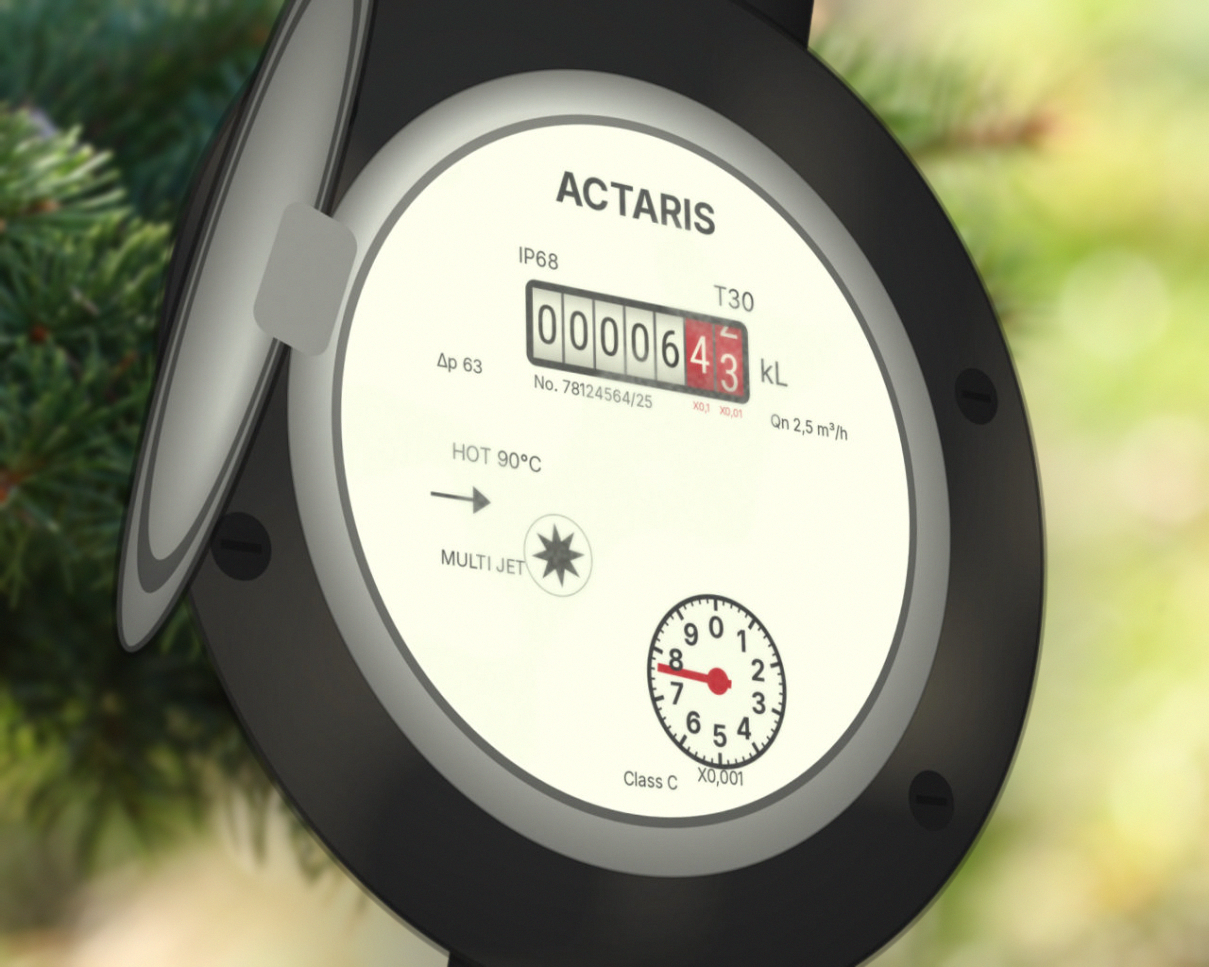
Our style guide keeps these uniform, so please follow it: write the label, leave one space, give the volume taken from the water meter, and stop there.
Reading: 6.427 kL
